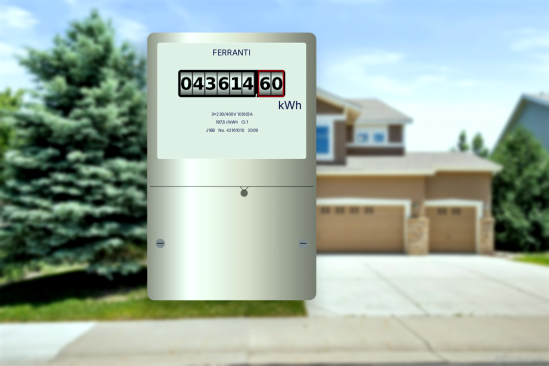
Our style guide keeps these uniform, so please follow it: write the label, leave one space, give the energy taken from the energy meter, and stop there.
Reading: 43614.60 kWh
